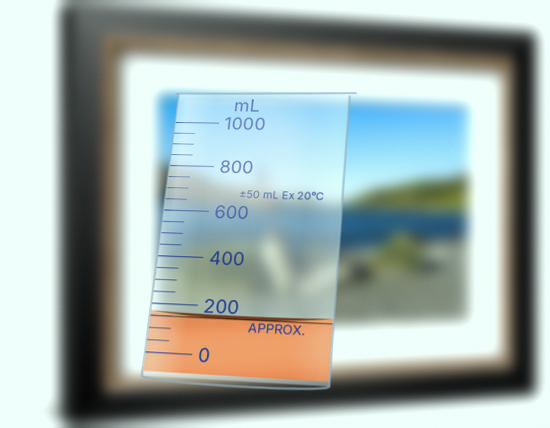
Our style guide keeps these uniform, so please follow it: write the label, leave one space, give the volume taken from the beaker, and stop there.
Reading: 150 mL
